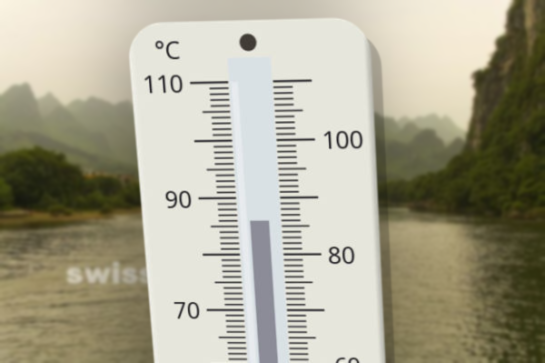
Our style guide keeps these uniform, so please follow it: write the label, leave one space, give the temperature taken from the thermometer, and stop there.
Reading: 86 °C
